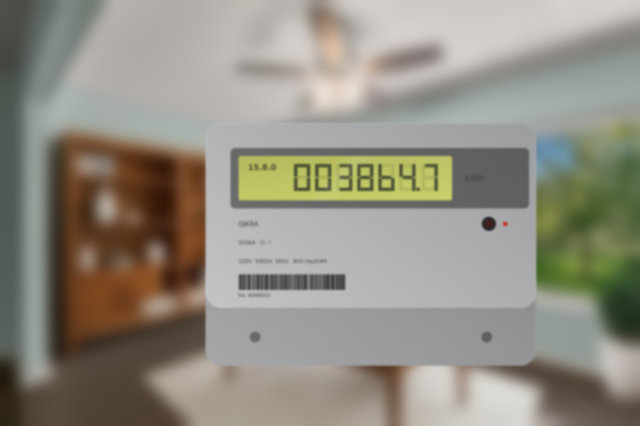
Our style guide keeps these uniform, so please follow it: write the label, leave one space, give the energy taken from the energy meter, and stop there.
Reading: 3864.7 kWh
